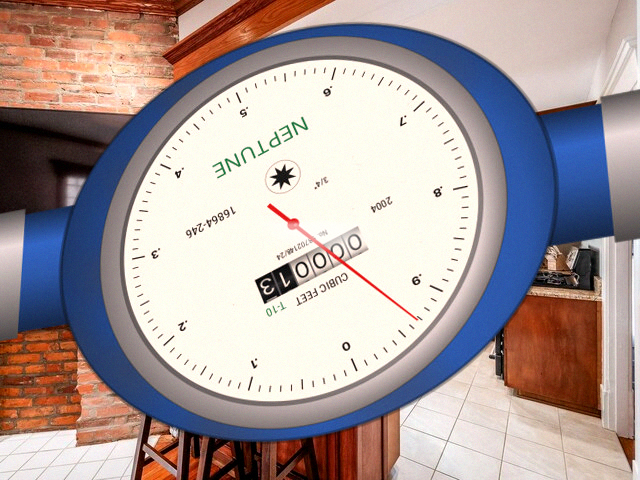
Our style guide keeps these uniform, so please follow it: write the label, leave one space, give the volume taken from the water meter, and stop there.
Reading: 12.93 ft³
